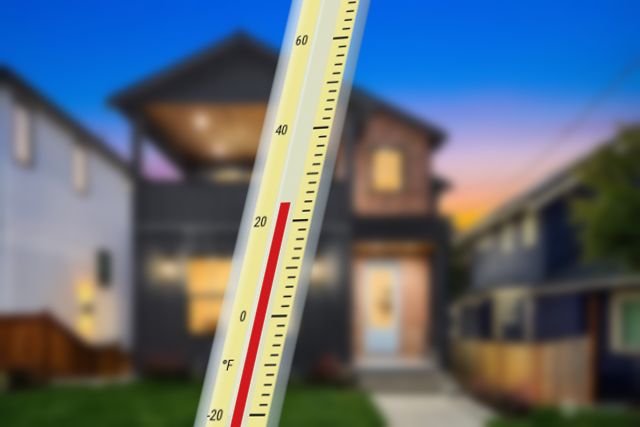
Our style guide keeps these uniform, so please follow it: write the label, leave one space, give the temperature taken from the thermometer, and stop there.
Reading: 24 °F
